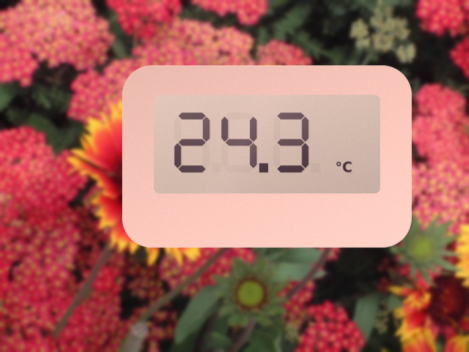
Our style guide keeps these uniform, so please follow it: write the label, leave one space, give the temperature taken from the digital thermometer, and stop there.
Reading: 24.3 °C
